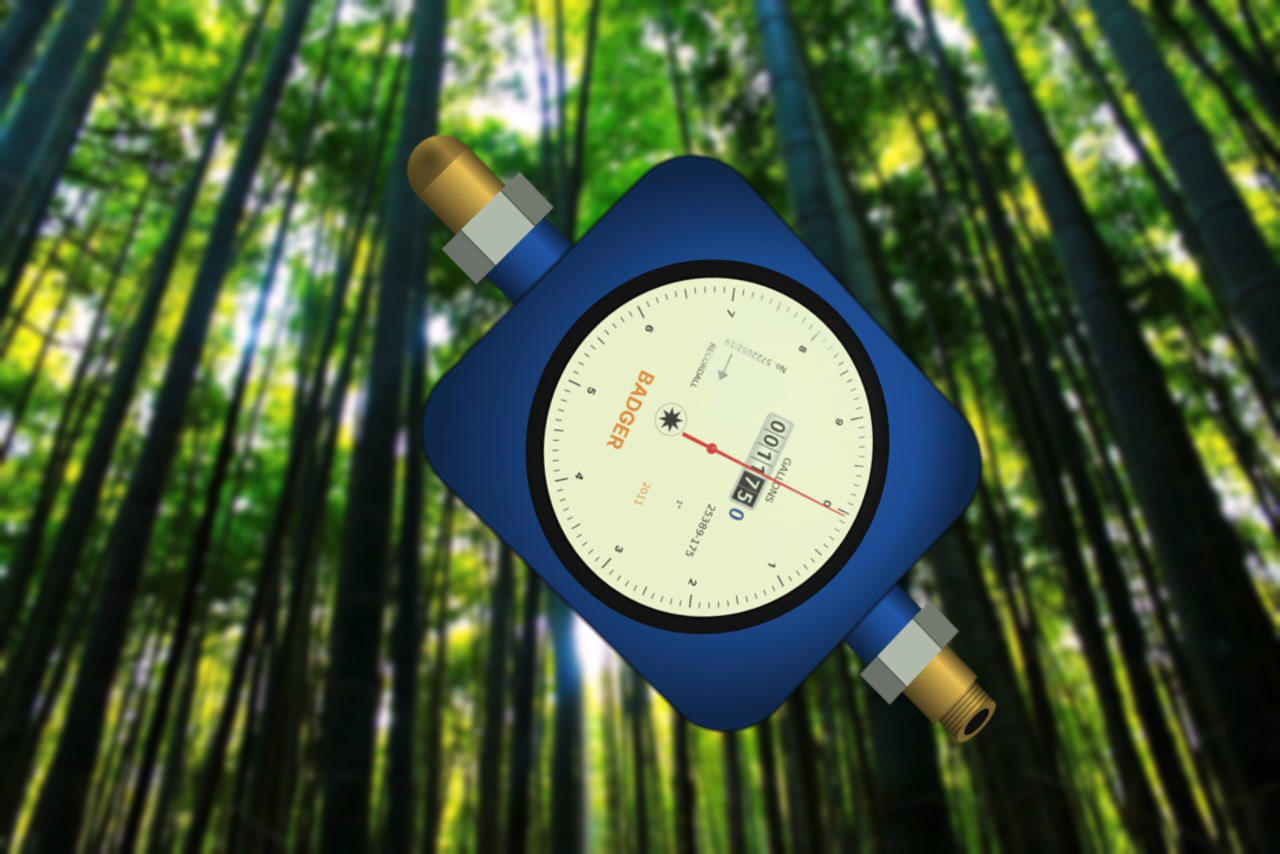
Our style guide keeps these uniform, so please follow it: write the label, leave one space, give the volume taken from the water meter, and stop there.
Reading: 11750.0 gal
